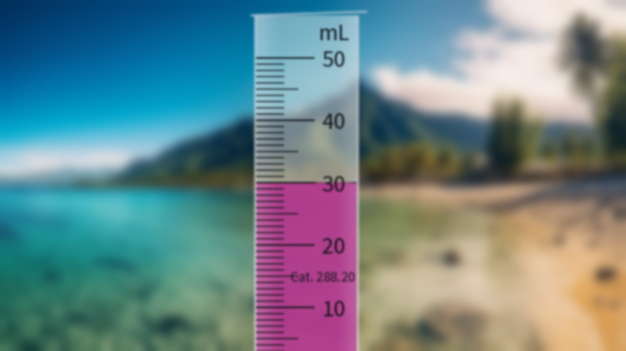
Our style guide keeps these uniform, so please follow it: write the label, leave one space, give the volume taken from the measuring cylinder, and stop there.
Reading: 30 mL
